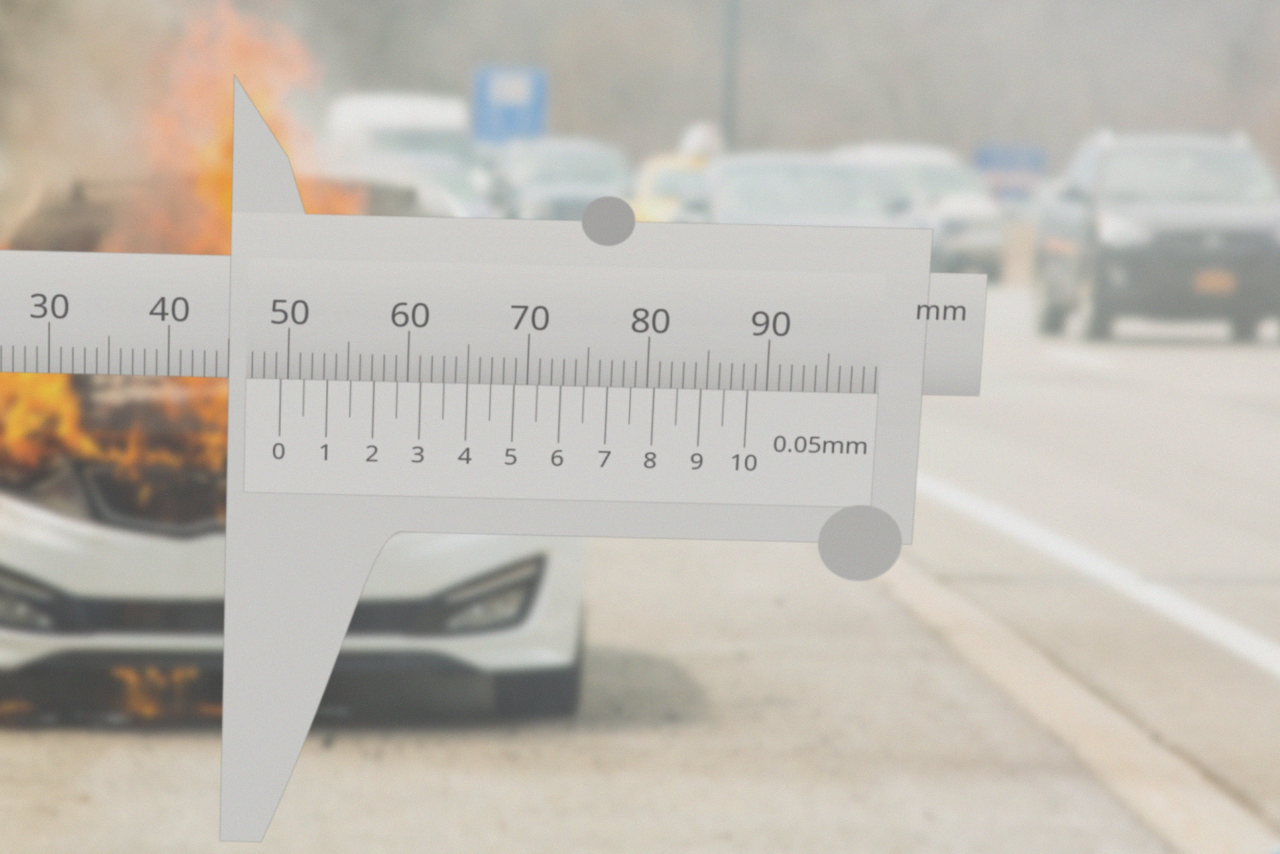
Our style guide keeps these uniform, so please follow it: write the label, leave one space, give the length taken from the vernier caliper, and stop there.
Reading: 49.4 mm
